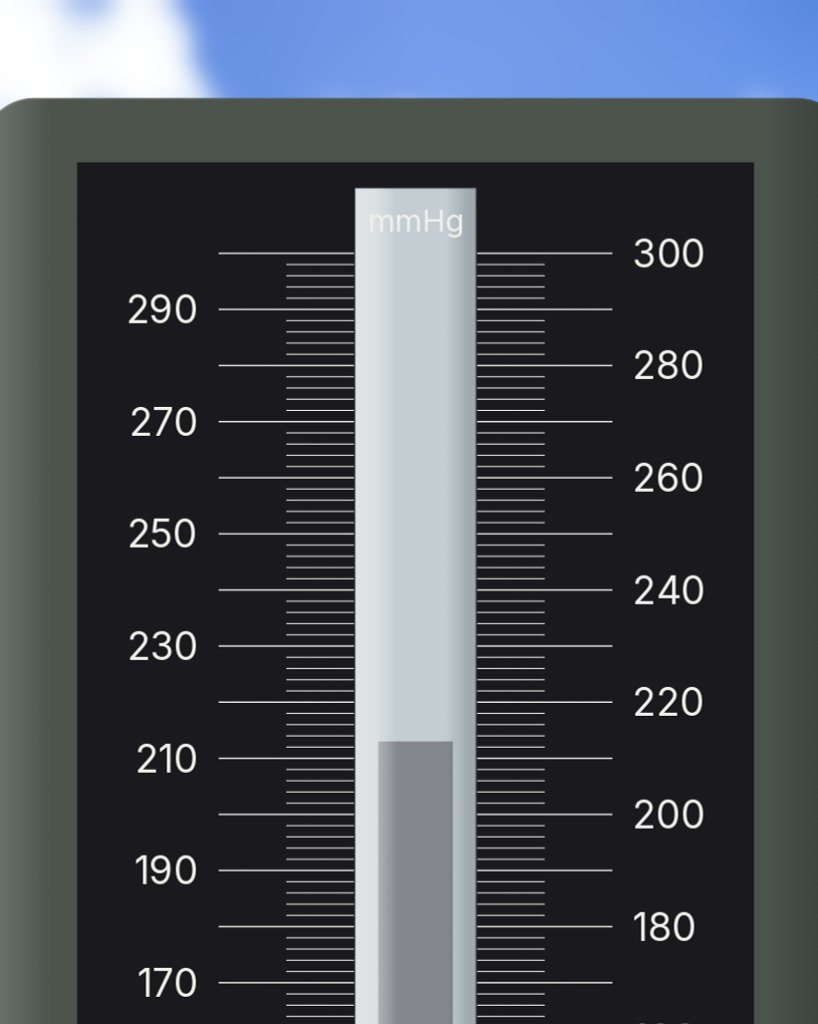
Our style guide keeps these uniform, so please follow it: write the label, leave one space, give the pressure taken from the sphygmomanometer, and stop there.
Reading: 213 mmHg
